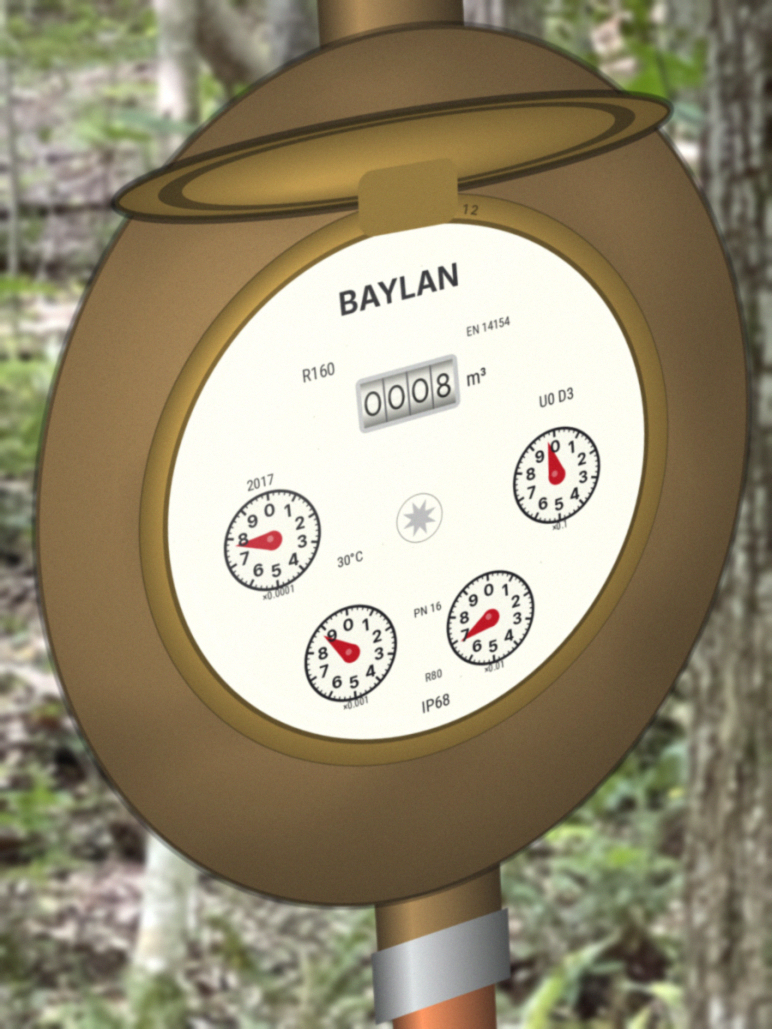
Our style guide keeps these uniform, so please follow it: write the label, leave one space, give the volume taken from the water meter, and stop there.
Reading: 7.9687 m³
